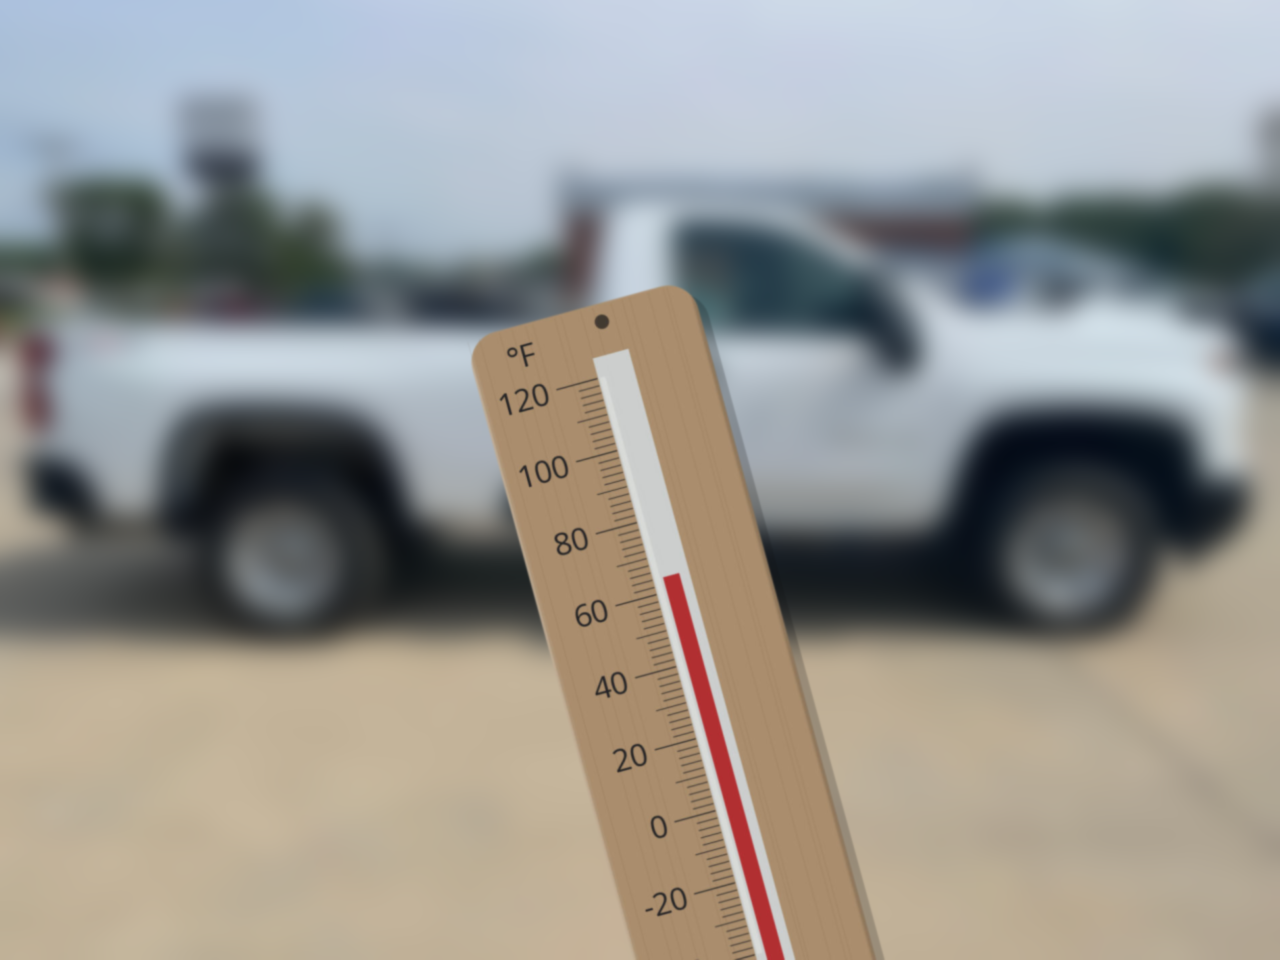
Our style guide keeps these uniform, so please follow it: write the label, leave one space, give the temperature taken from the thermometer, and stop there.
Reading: 64 °F
